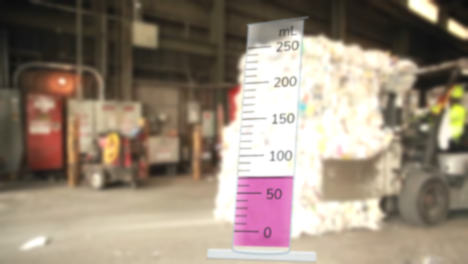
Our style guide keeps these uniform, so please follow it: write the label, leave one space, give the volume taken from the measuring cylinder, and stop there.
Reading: 70 mL
